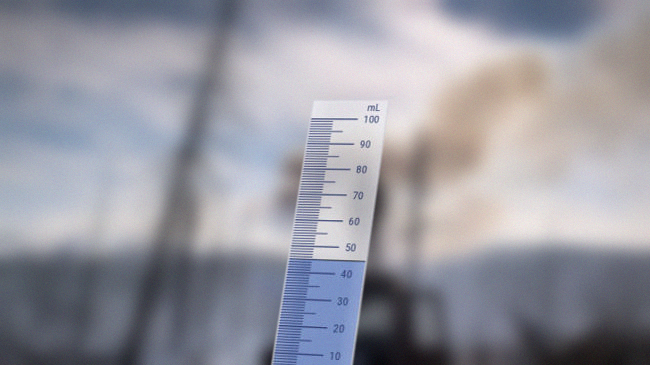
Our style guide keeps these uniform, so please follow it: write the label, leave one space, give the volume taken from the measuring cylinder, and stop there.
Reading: 45 mL
